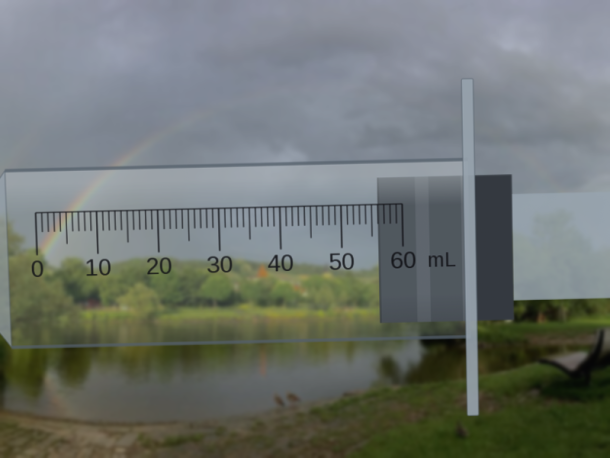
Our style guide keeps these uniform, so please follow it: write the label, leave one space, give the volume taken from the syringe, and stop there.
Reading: 56 mL
